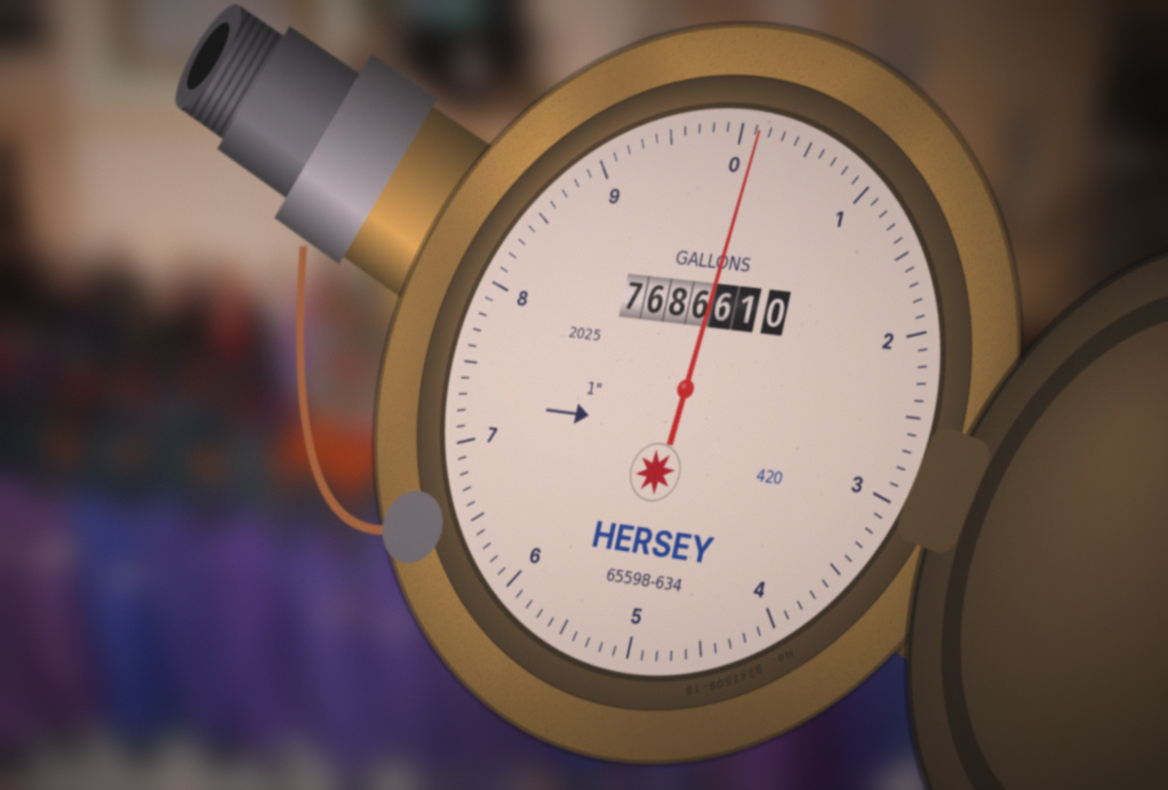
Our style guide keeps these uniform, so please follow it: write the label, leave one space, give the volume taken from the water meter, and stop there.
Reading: 7686610.1 gal
